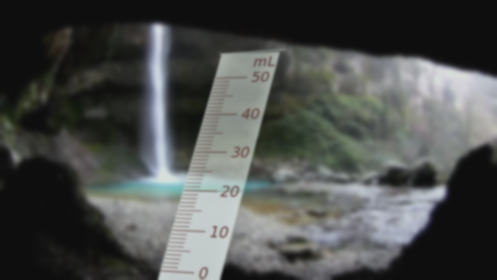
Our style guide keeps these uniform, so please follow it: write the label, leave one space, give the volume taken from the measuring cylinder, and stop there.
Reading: 20 mL
